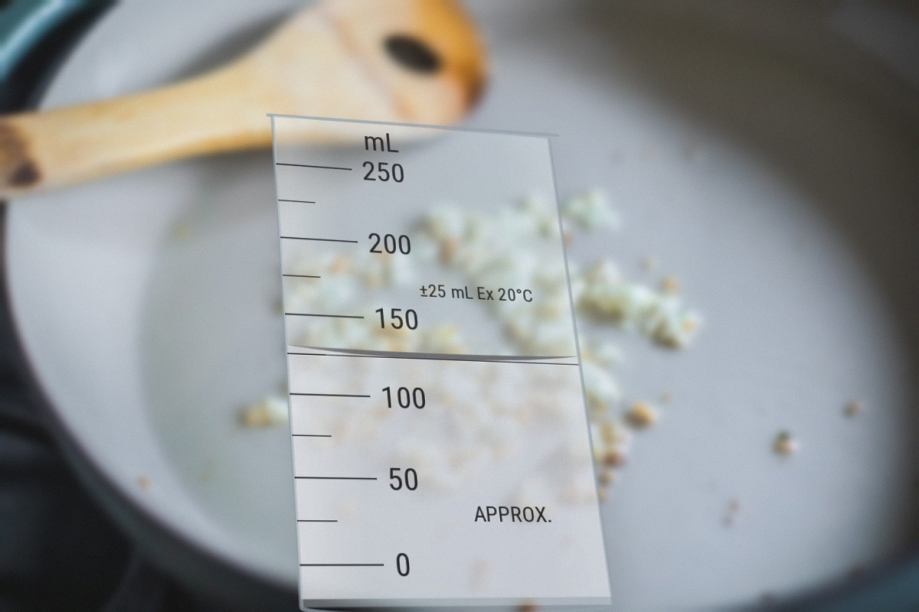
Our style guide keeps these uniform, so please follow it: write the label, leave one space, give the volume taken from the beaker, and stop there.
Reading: 125 mL
